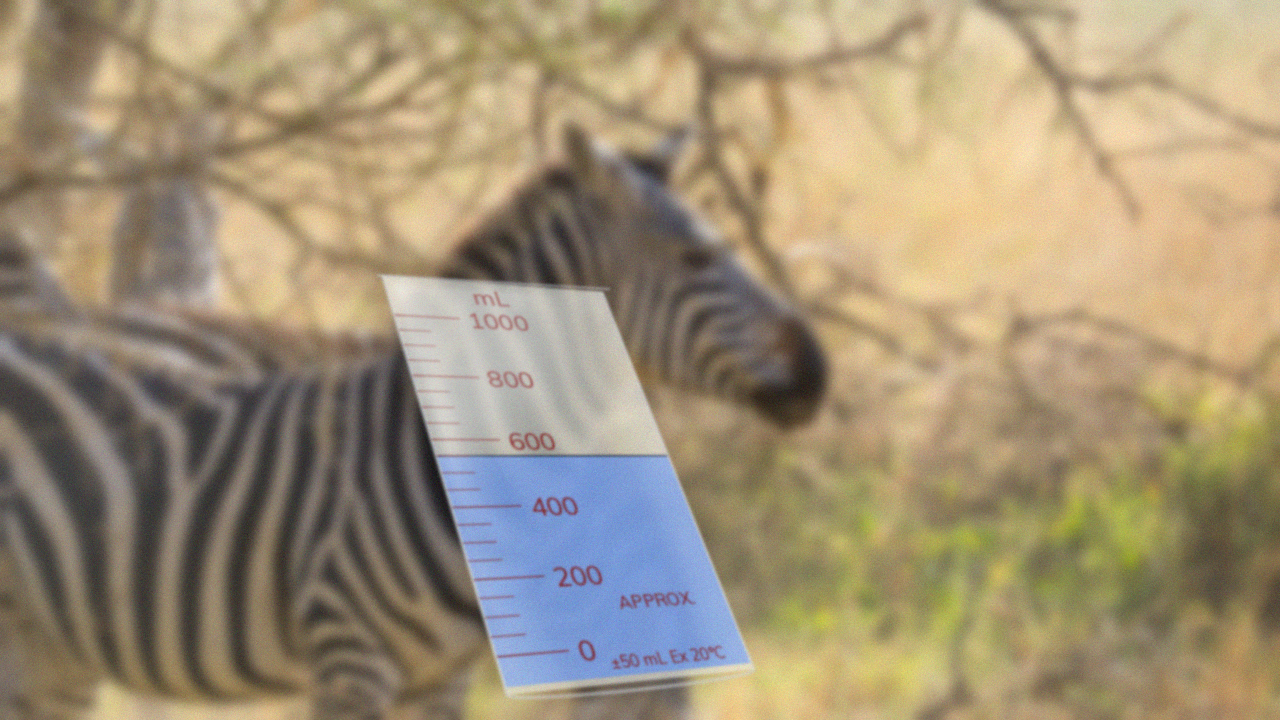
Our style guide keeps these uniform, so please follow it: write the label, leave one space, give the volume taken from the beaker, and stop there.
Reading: 550 mL
